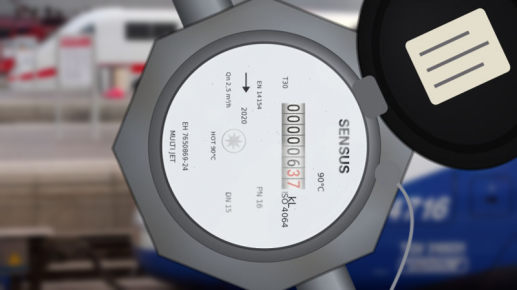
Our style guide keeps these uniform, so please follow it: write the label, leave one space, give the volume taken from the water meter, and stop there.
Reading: 6.37 kL
